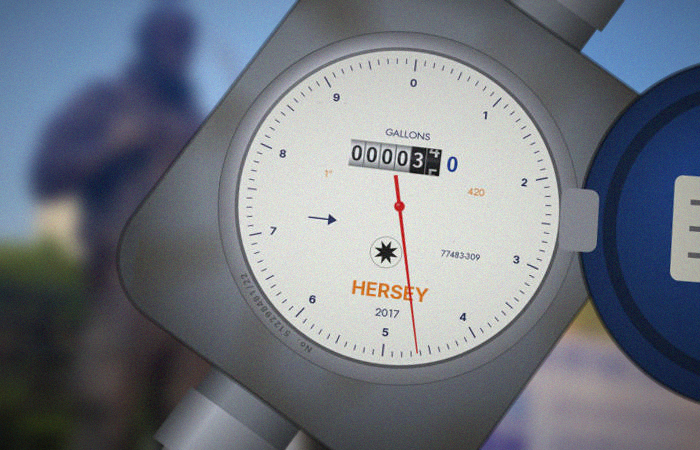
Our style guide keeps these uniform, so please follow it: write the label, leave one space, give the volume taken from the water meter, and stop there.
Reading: 344.6 gal
